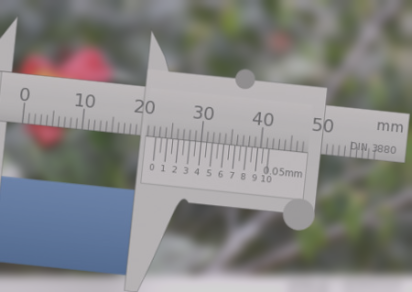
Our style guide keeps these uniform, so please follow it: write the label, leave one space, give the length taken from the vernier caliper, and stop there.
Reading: 22.4 mm
